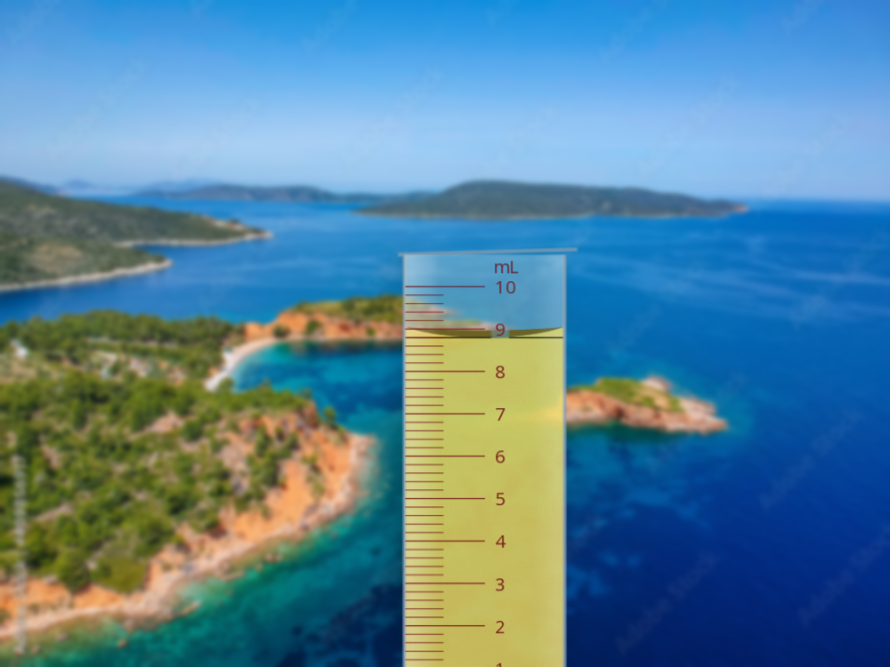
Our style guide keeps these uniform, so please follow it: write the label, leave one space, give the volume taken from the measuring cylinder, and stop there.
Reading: 8.8 mL
